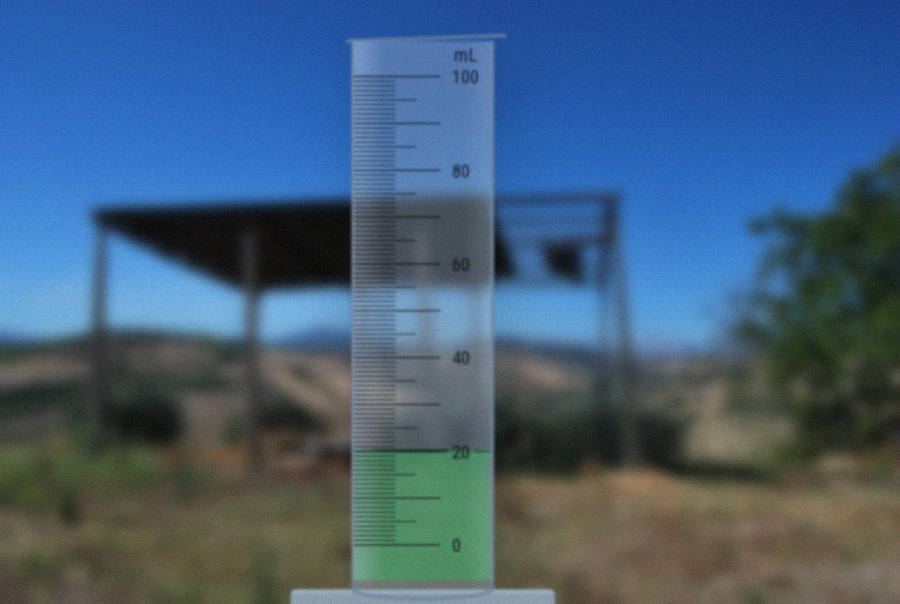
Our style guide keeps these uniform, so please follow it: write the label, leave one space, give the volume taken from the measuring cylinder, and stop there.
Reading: 20 mL
